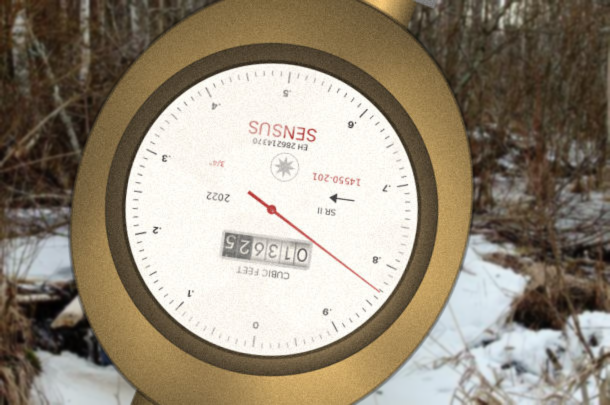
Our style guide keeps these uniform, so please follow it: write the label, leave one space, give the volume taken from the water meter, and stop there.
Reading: 13624.83 ft³
